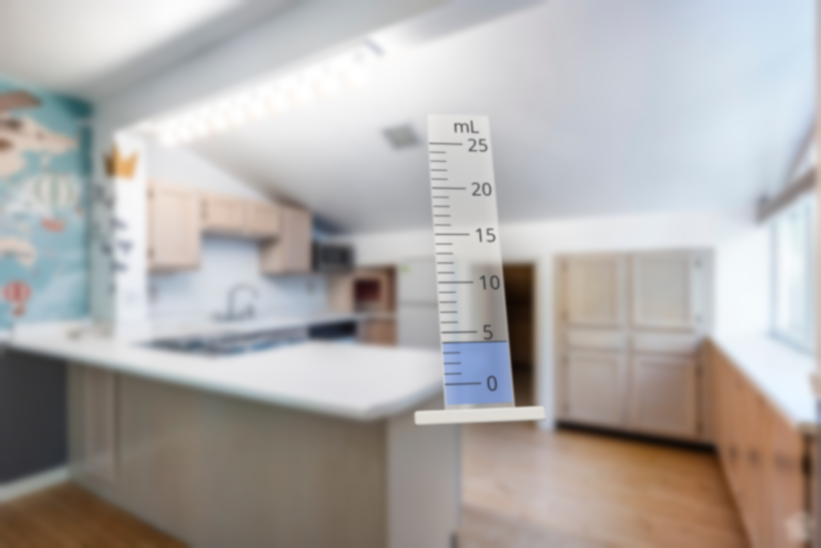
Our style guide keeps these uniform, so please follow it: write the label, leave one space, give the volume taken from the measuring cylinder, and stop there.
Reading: 4 mL
